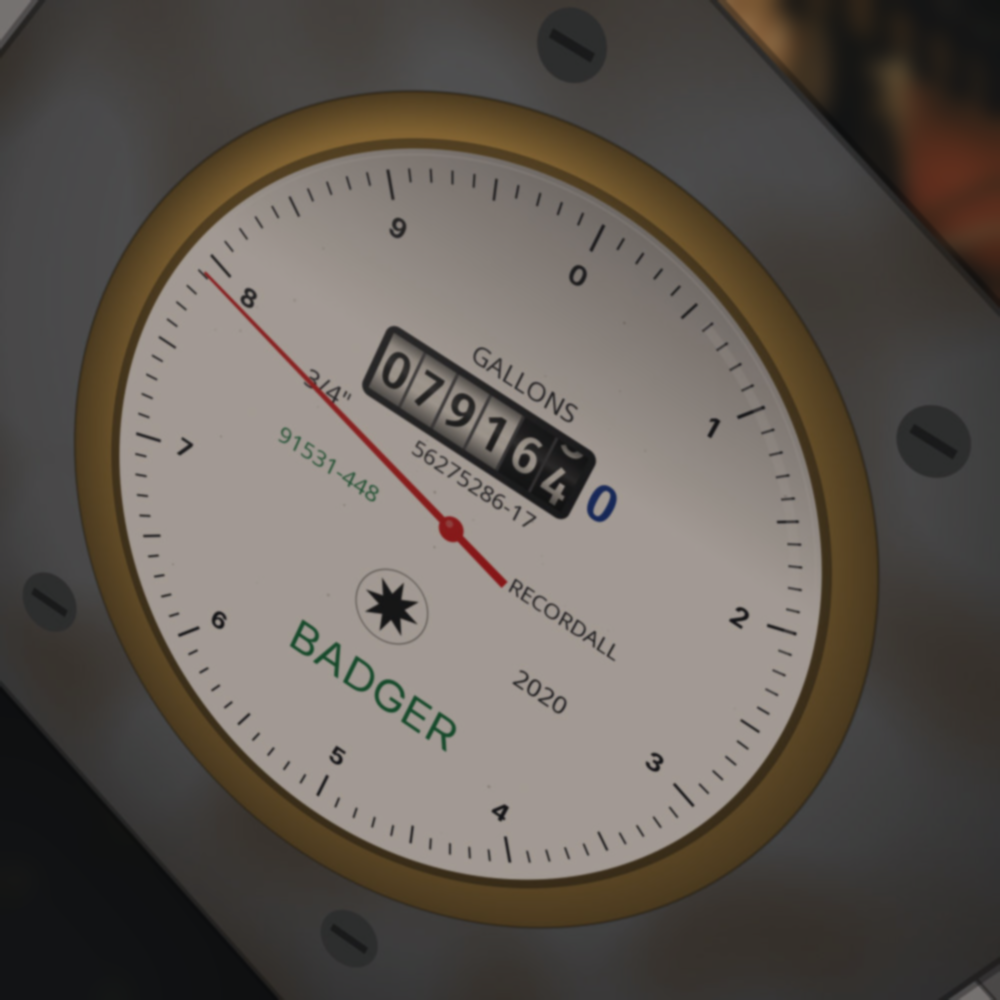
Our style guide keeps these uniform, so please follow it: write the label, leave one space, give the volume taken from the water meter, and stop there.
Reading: 791637.9 gal
